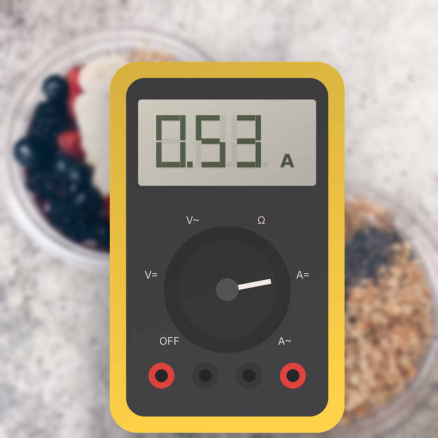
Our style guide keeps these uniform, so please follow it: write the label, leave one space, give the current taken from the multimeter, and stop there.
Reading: 0.53 A
